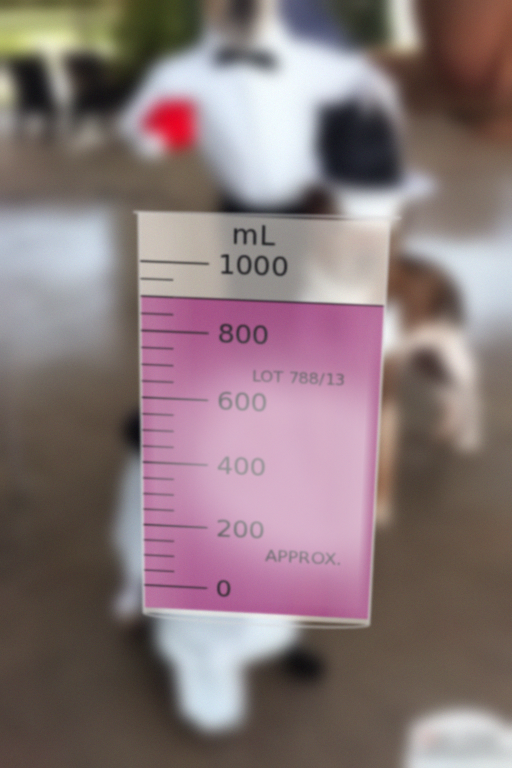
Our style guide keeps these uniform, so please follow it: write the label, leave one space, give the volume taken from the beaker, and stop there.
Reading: 900 mL
